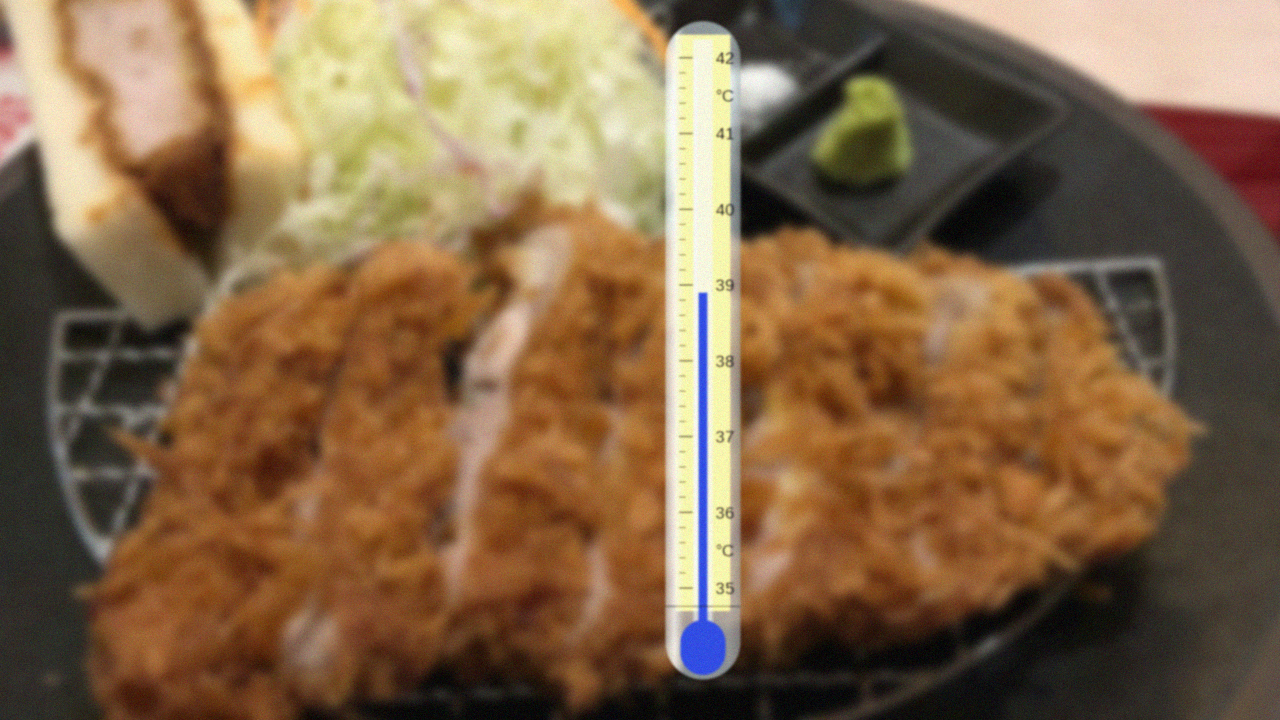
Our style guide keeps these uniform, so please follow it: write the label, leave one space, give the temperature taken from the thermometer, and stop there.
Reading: 38.9 °C
